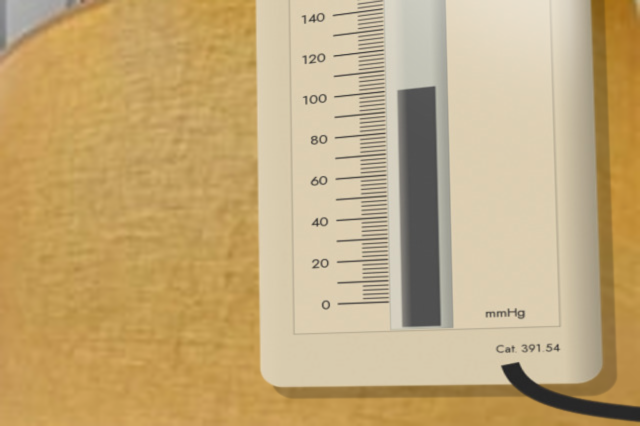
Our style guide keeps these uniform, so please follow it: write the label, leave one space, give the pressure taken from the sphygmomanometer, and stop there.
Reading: 100 mmHg
